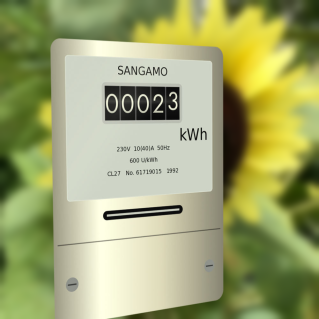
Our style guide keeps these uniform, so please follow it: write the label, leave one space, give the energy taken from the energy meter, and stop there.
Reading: 23 kWh
